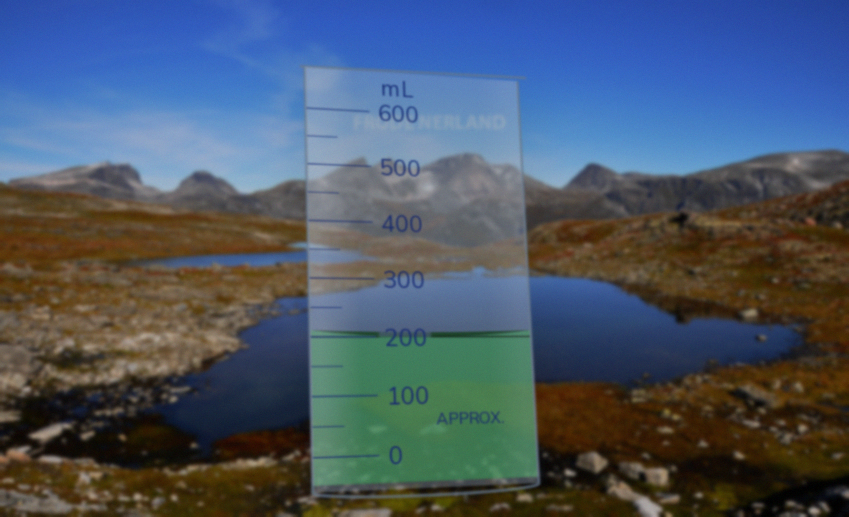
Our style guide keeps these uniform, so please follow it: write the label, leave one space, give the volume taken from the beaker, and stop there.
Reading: 200 mL
